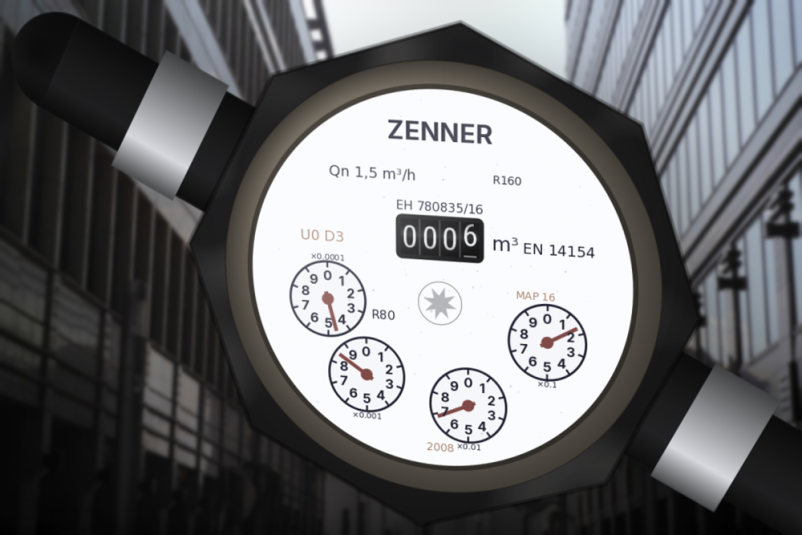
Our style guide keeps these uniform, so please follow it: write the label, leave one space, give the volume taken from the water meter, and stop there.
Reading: 6.1684 m³
